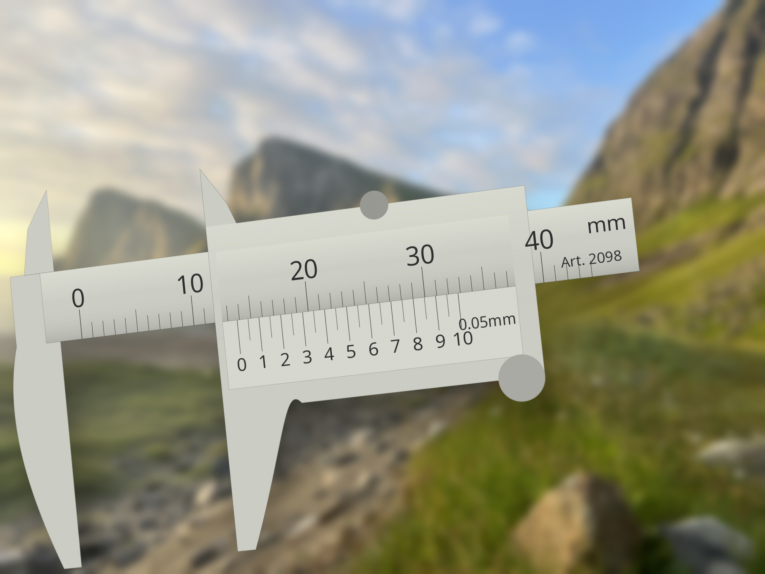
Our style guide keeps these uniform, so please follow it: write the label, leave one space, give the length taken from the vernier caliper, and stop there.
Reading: 13.8 mm
